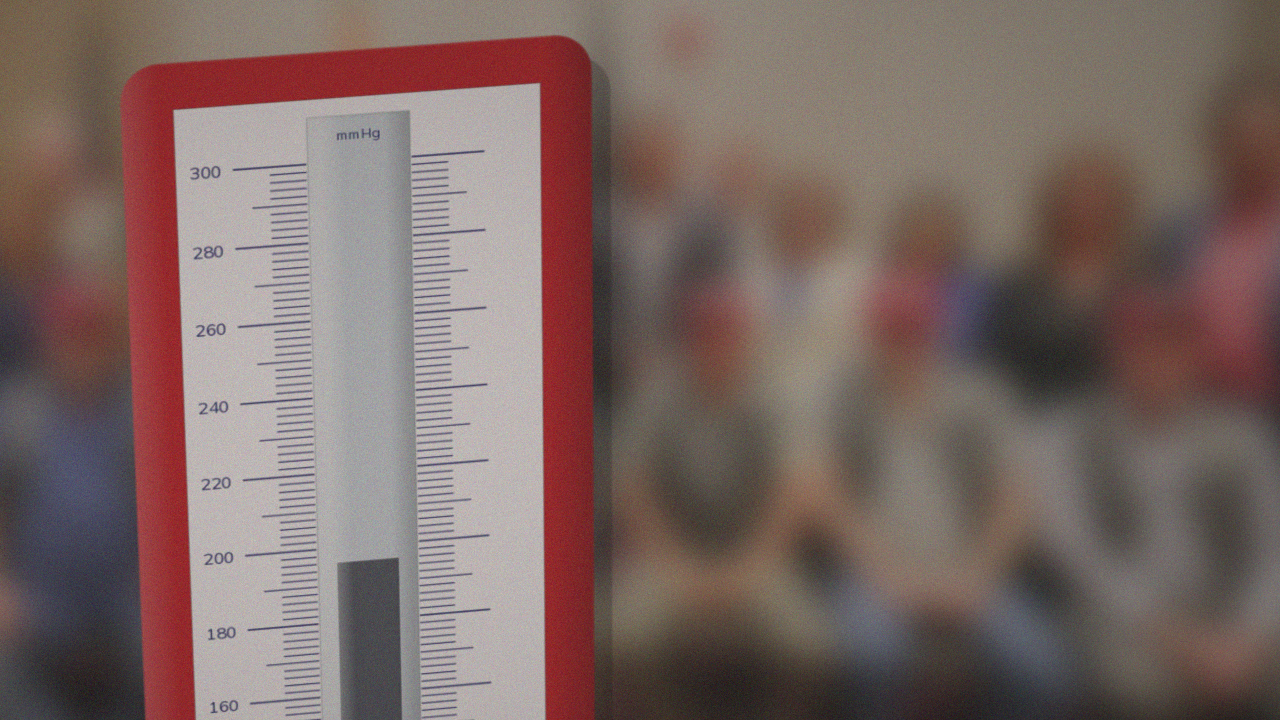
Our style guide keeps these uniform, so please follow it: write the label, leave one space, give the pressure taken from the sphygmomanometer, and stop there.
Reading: 196 mmHg
